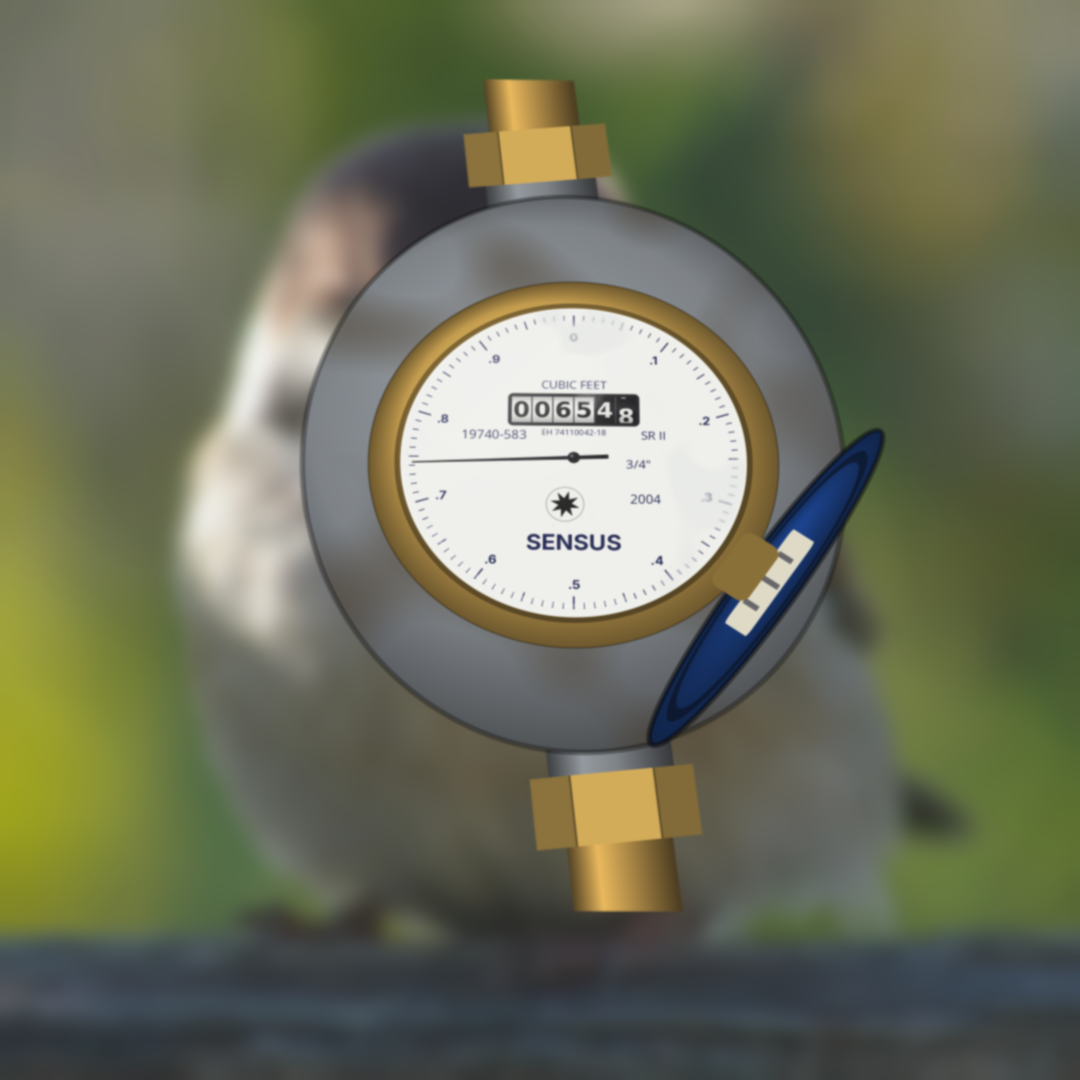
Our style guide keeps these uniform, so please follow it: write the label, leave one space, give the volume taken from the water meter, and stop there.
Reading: 6547.74 ft³
